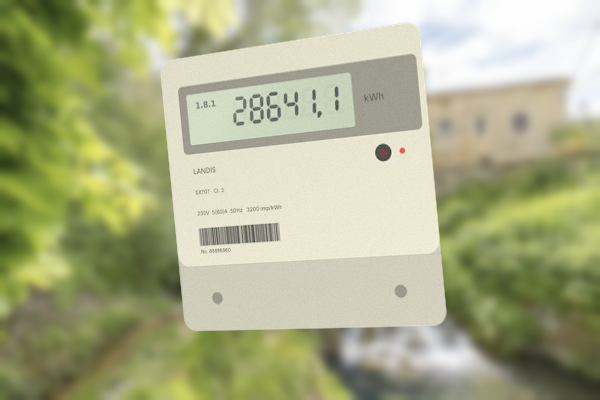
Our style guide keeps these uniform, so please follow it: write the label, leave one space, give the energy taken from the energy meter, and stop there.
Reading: 28641.1 kWh
